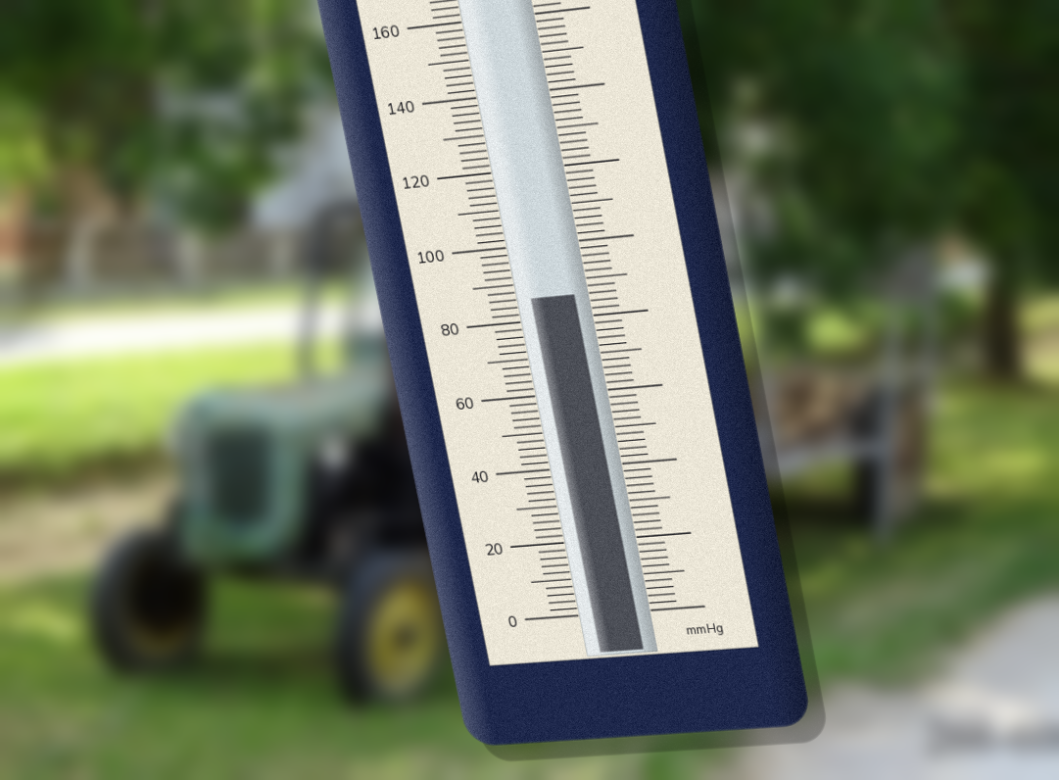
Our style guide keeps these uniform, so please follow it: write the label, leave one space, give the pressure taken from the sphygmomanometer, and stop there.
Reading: 86 mmHg
